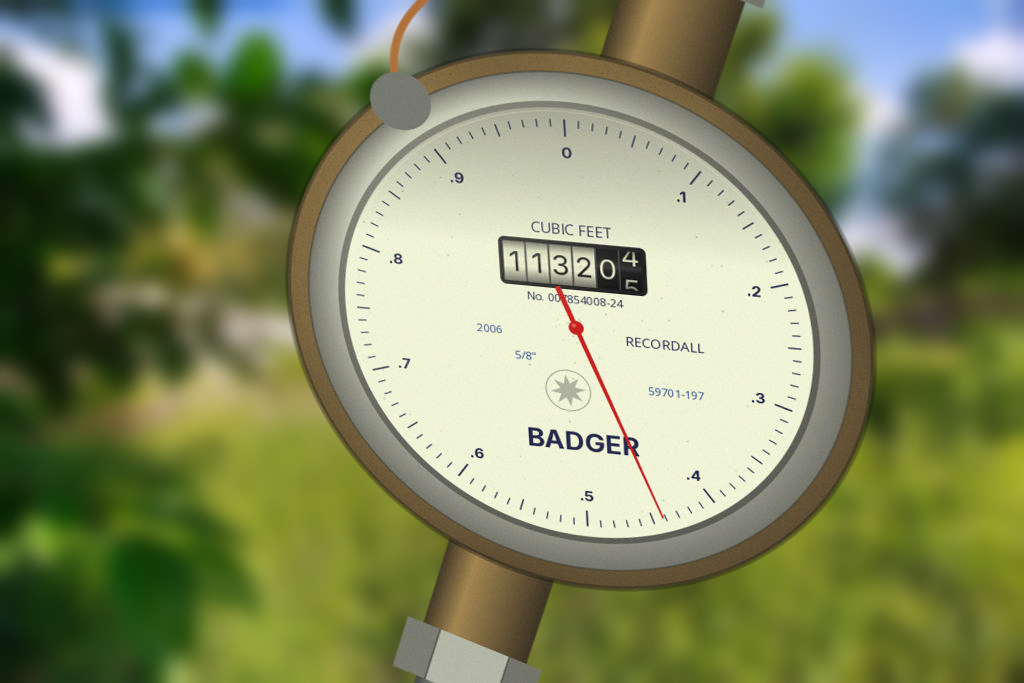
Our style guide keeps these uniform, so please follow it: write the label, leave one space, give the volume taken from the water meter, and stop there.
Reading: 113204.44 ft³
